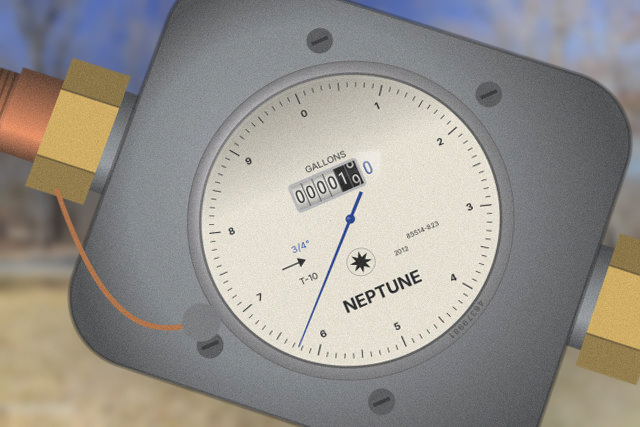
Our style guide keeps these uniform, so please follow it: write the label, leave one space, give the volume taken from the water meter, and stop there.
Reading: 186.2 gal
